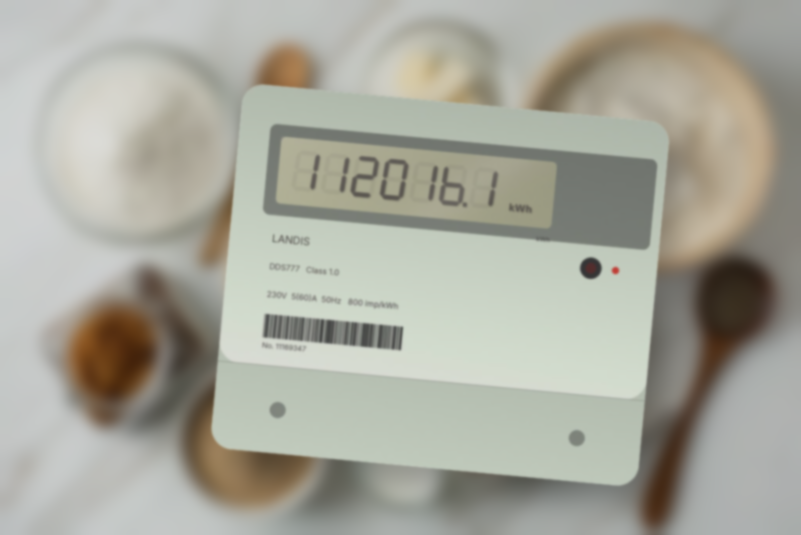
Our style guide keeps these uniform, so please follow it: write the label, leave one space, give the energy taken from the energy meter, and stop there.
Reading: 112016.1 kWh
